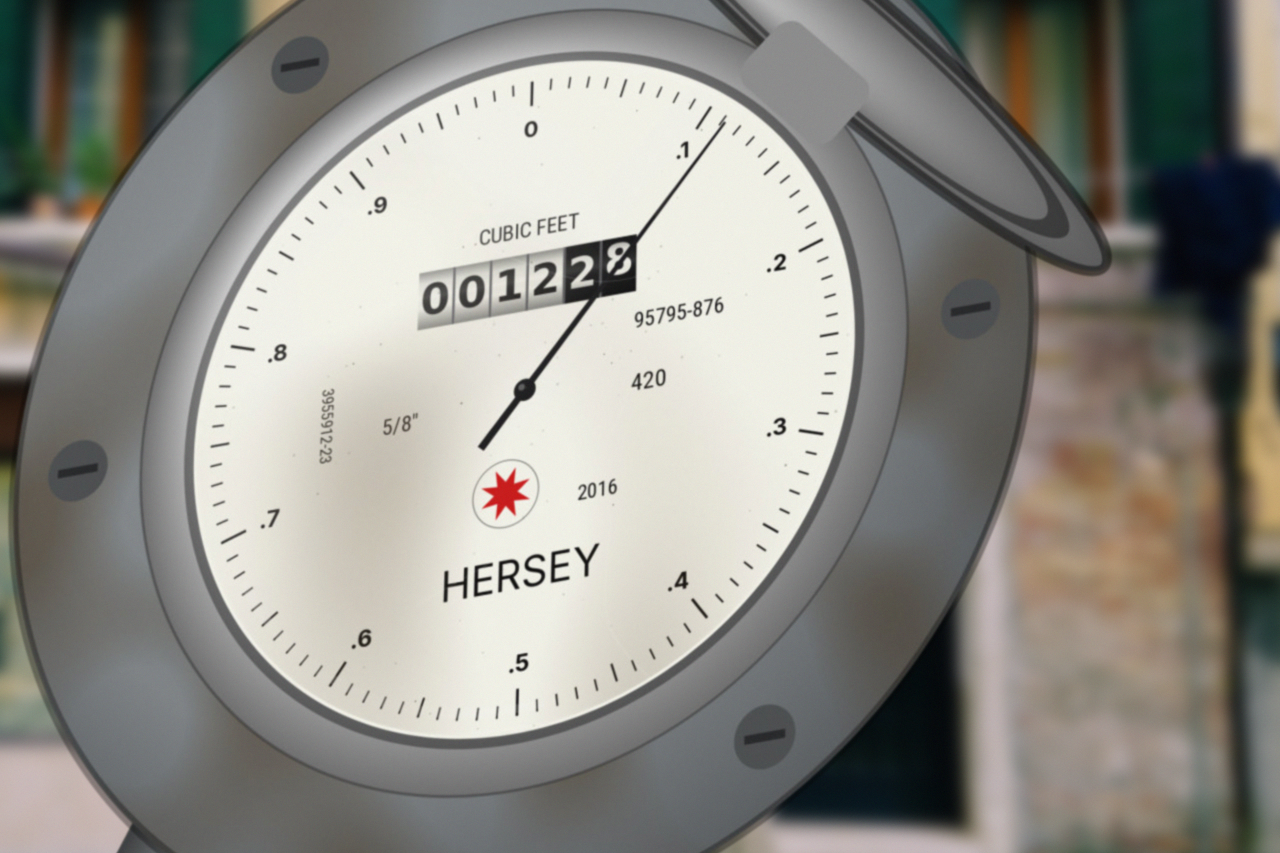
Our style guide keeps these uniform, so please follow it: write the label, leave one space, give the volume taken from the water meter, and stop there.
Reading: 1228.11 ft³
